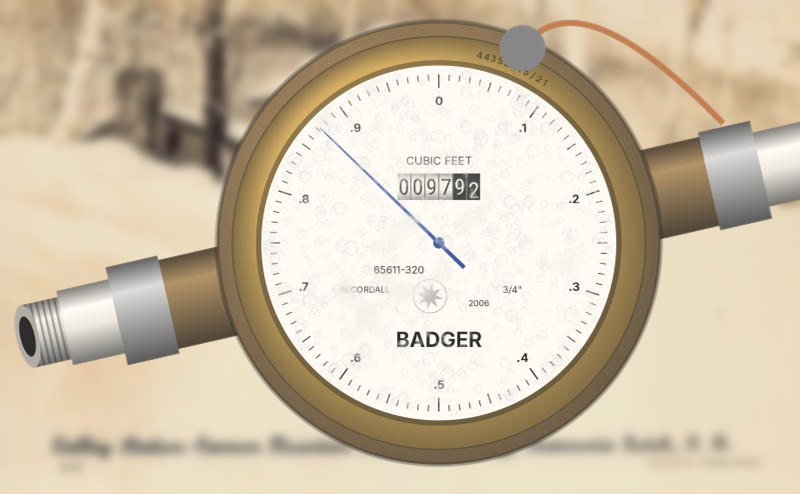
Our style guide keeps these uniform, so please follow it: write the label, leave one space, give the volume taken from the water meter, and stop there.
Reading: 9791.87 ft³
